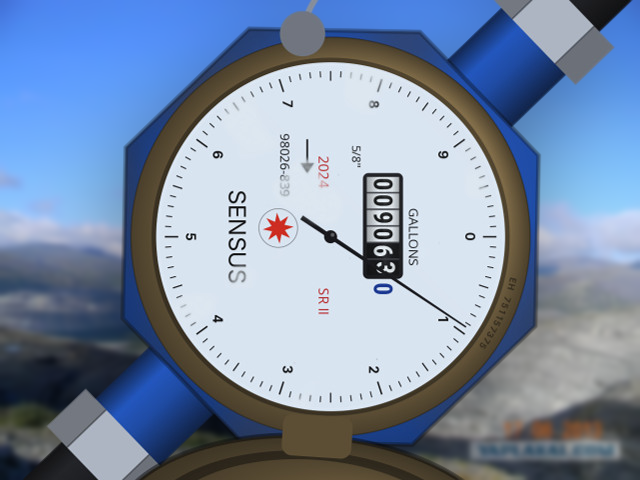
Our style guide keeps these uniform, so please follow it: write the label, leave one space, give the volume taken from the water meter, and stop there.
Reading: 90630.9 gal
